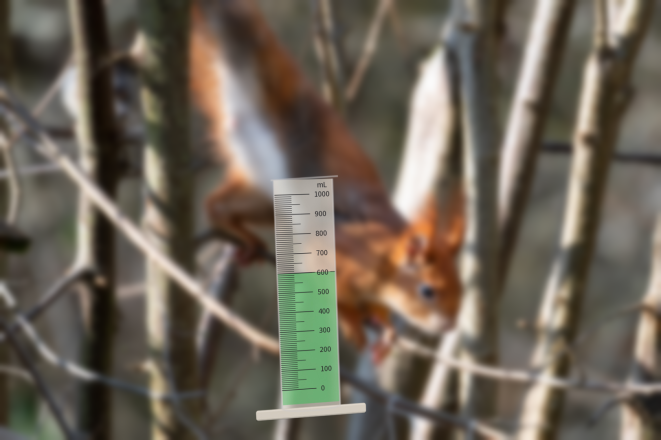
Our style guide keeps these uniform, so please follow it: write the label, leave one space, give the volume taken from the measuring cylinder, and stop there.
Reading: 600 mL
